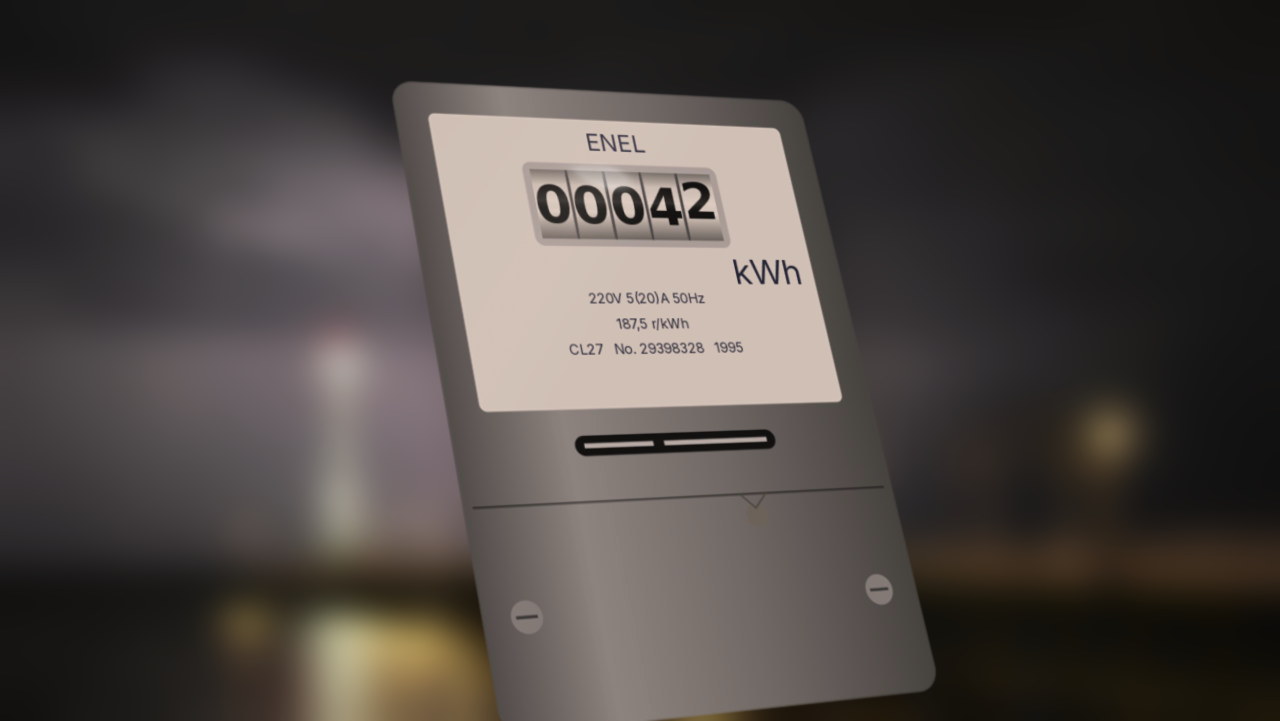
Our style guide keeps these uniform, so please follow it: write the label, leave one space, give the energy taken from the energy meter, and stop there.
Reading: 42 kWh
